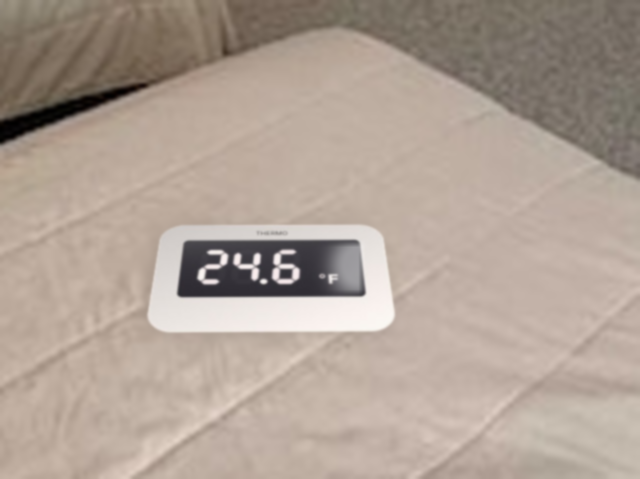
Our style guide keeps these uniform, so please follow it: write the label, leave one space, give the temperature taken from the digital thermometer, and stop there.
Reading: 24.6 °F
